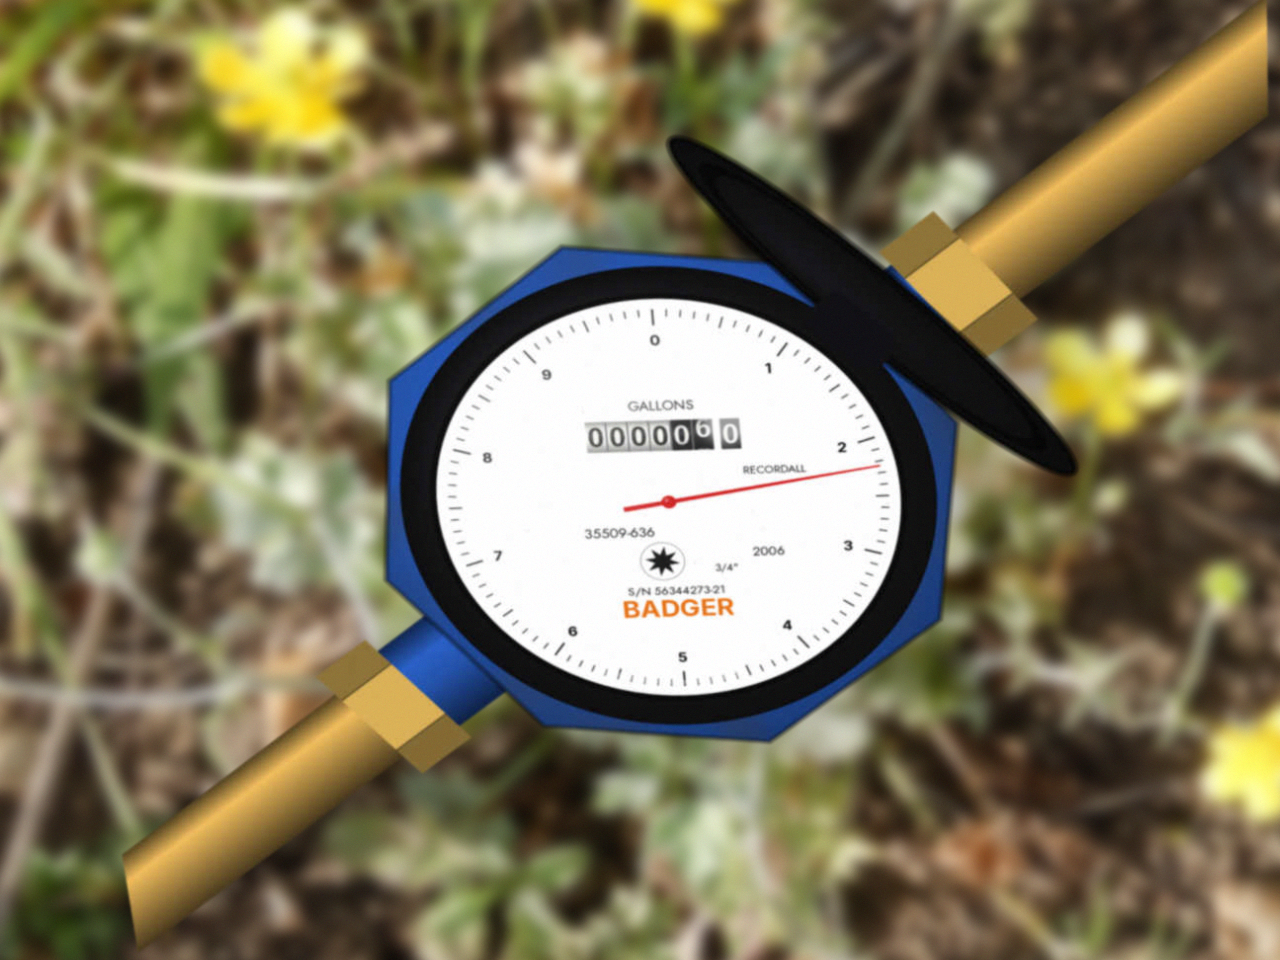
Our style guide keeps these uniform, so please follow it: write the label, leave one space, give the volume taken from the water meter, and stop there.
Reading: 62.2 gal
